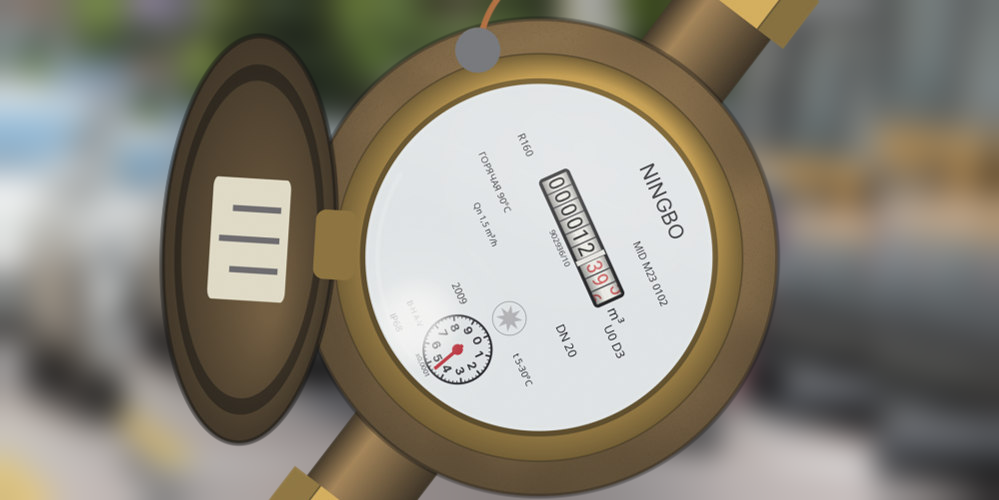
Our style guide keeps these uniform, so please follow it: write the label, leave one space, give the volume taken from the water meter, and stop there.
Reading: 12.3954 m³
